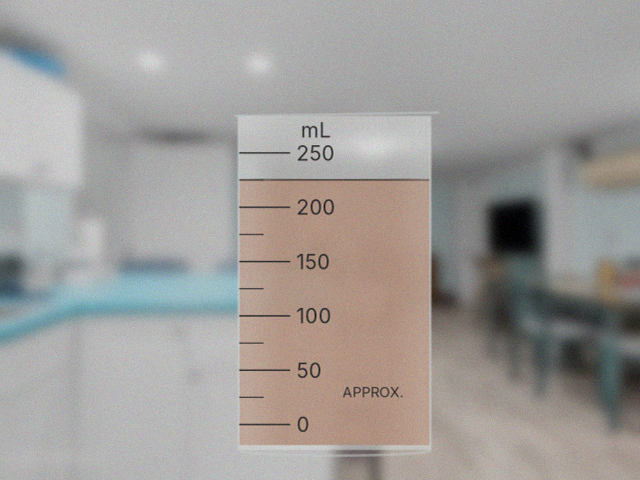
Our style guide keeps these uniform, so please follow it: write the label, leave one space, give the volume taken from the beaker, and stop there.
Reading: 225 mL
